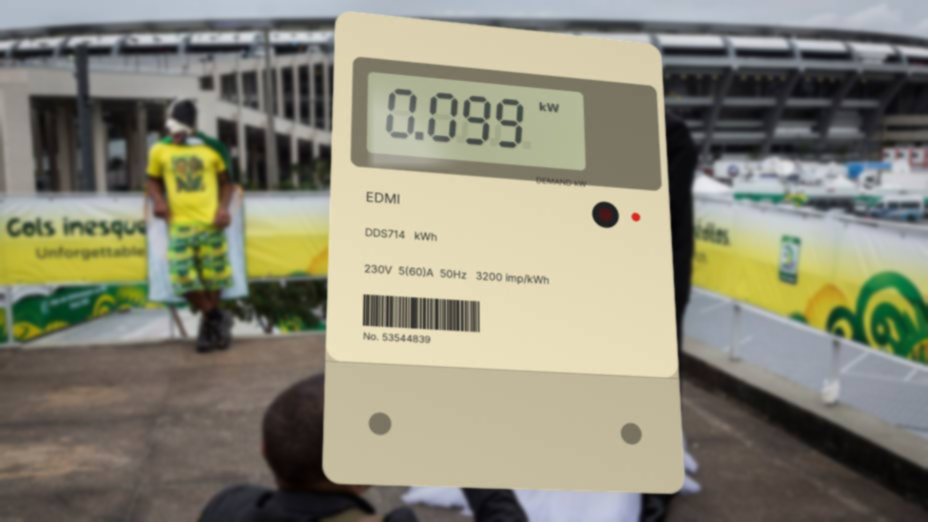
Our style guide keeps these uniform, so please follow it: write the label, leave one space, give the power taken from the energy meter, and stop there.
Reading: 0.099 kW
